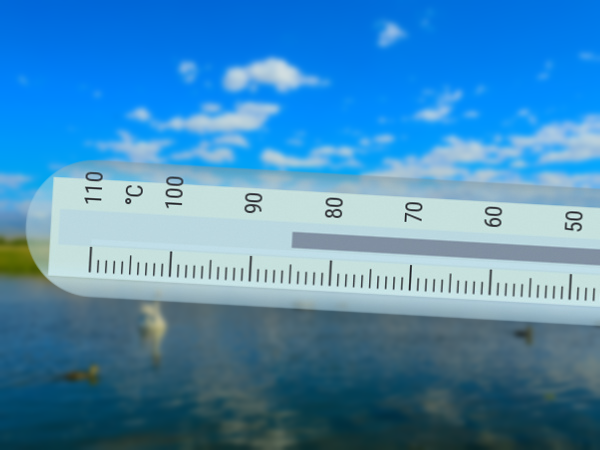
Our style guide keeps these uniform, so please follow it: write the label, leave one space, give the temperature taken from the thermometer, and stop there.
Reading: 85 °C
